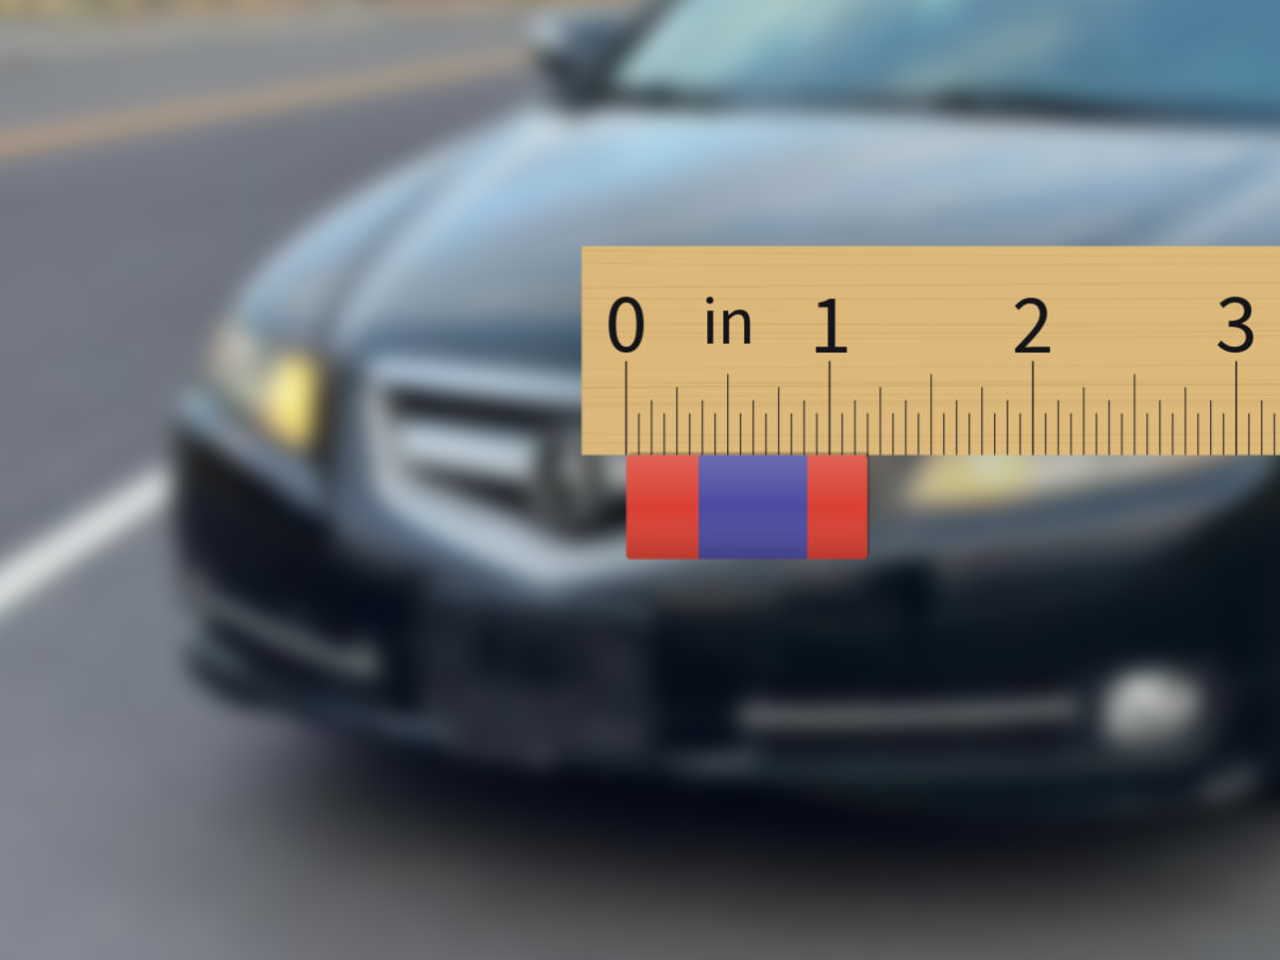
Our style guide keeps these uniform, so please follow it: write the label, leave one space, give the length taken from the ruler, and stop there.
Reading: 1.1875 in
